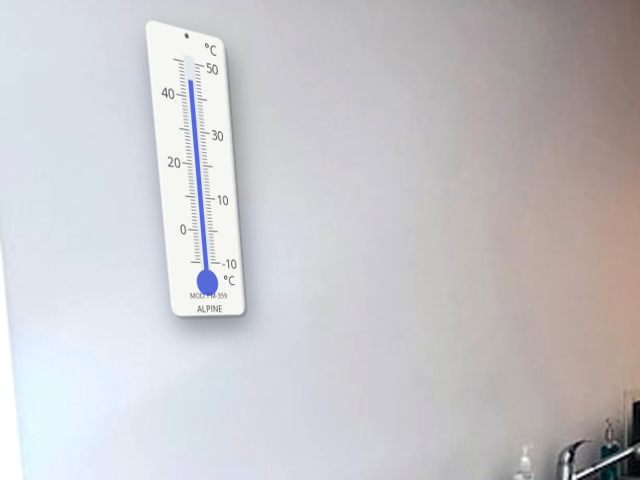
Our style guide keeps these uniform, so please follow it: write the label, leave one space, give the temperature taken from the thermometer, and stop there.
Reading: 45 °C
